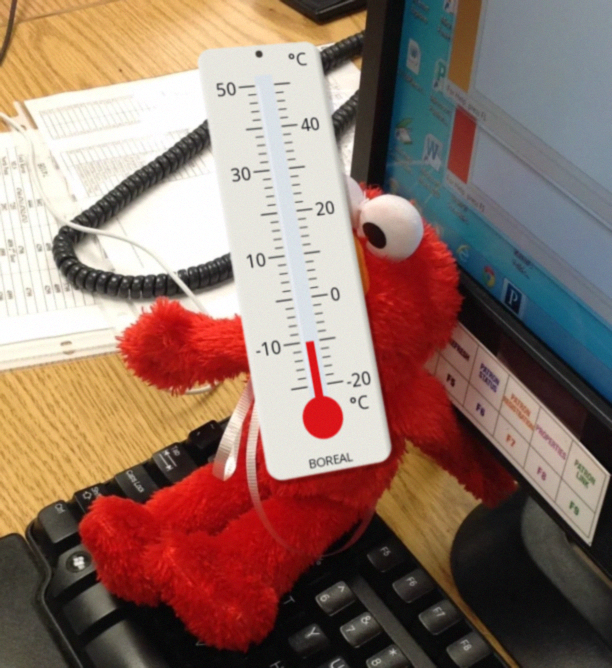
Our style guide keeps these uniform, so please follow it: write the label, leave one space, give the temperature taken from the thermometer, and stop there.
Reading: -10 °C
